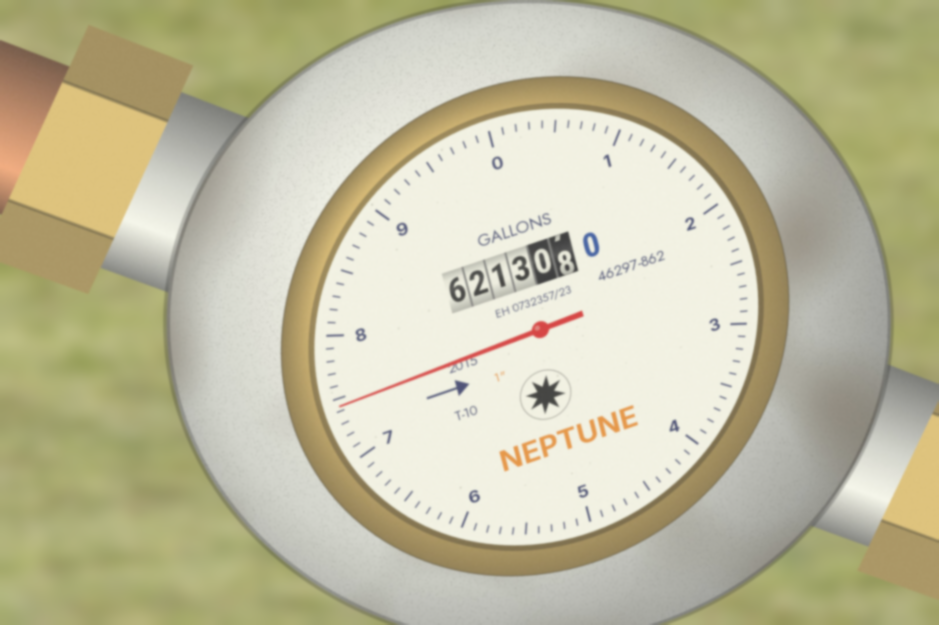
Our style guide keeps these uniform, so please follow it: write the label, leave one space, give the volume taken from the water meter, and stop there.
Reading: 6213077.4 gal
